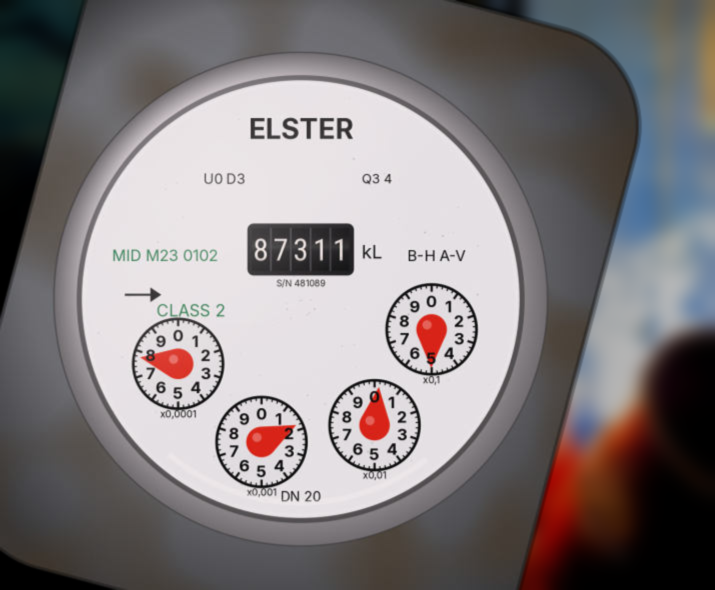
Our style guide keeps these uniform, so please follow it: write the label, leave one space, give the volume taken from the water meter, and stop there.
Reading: 87311.5017 kL
